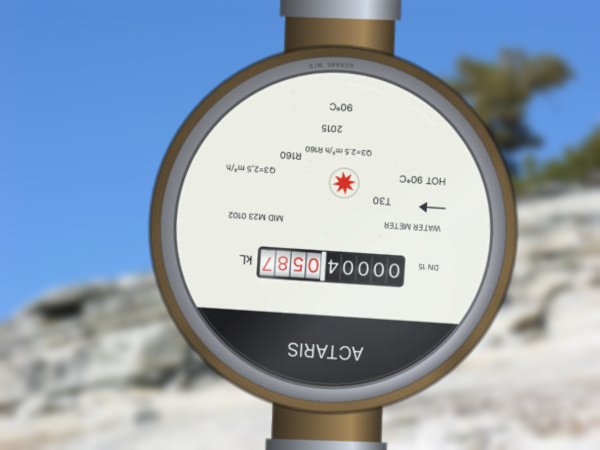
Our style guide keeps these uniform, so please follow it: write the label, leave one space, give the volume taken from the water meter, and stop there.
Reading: 4.0587 kL
